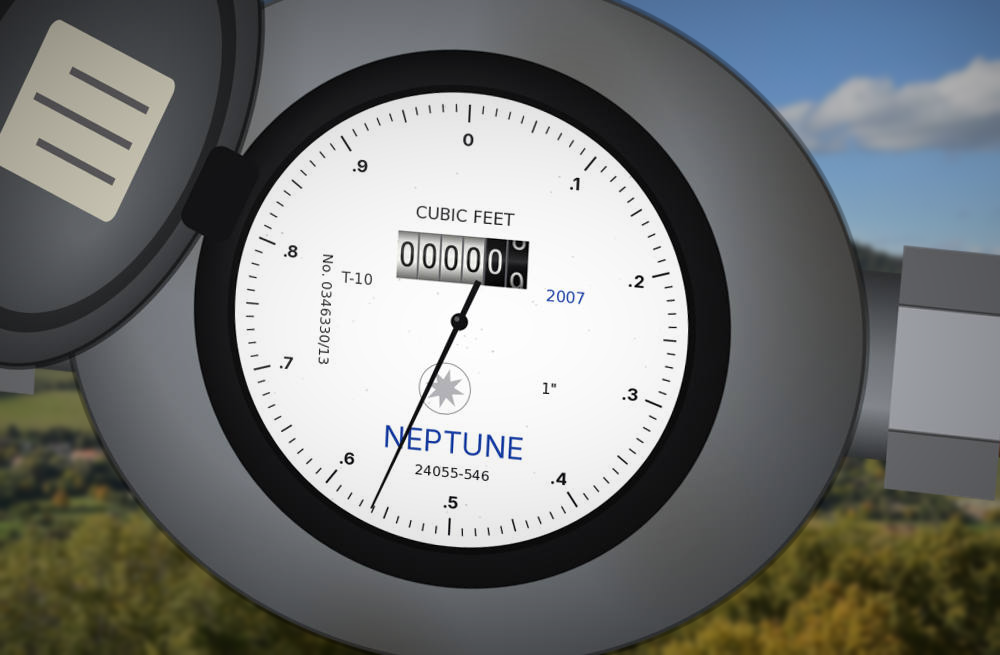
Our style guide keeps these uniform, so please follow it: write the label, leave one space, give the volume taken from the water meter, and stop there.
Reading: 8.56 ft³
